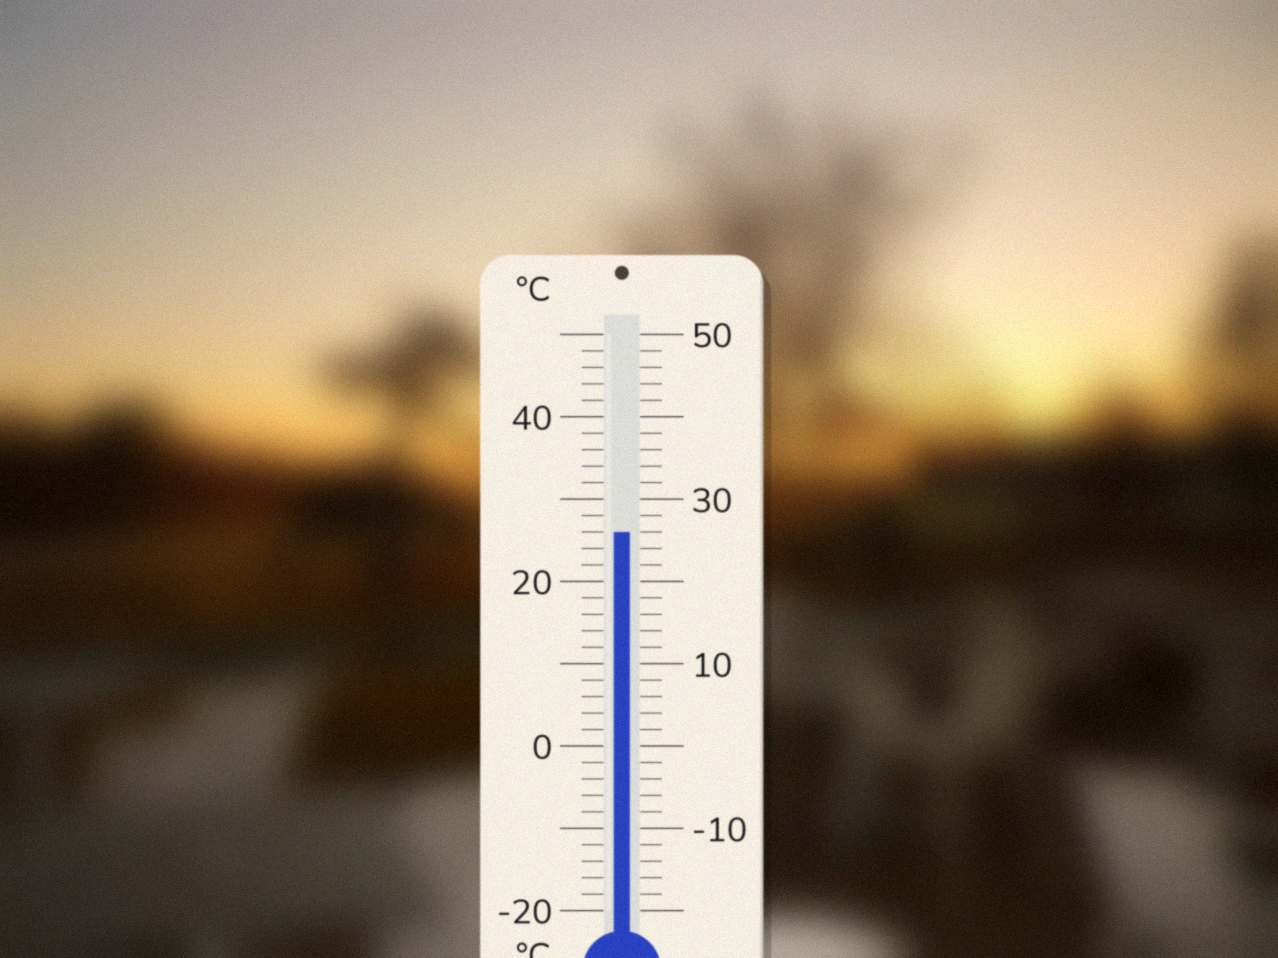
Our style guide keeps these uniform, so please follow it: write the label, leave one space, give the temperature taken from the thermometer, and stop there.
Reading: 26 °C
